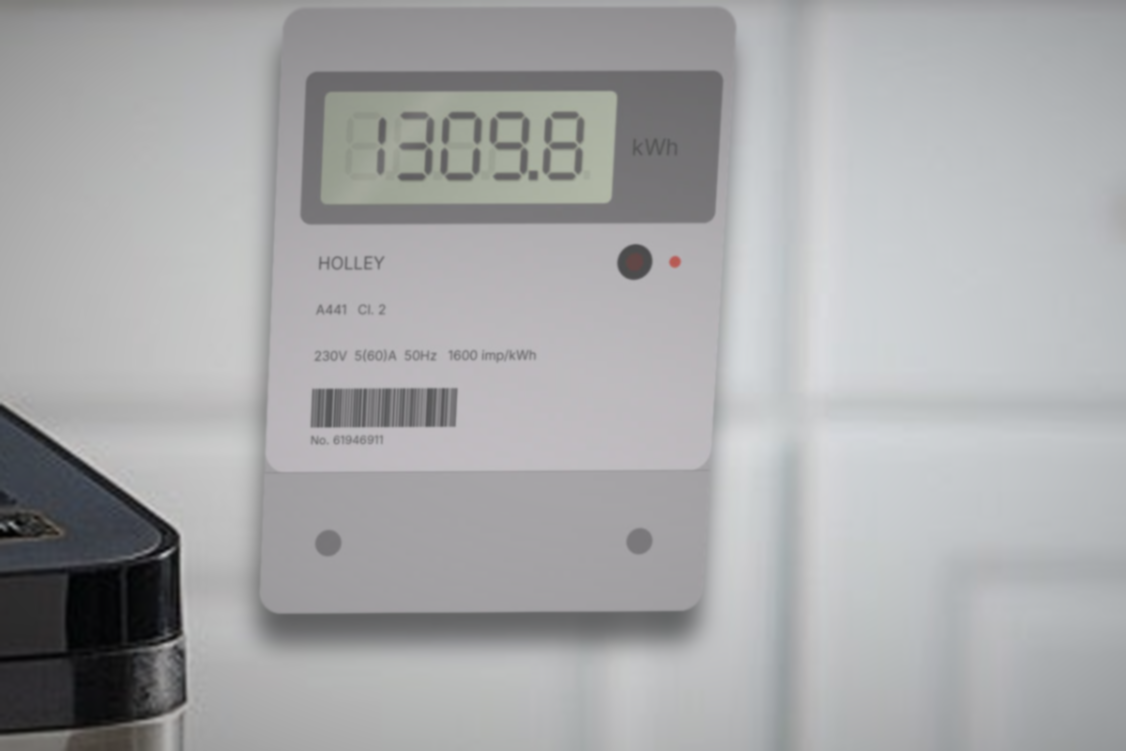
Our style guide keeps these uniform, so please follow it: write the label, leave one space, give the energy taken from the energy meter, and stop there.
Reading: 1309.8 kWh
